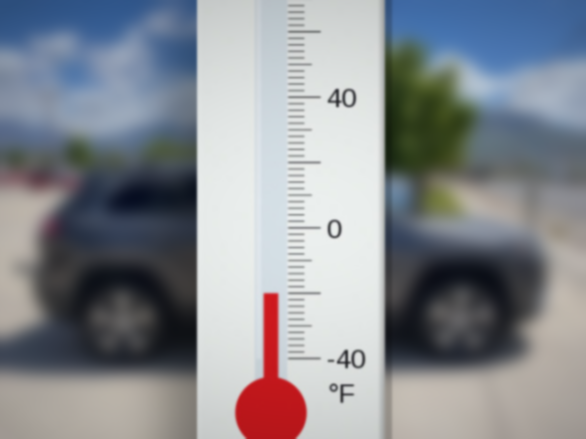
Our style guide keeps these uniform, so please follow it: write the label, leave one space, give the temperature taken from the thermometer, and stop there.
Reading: -20 °F
